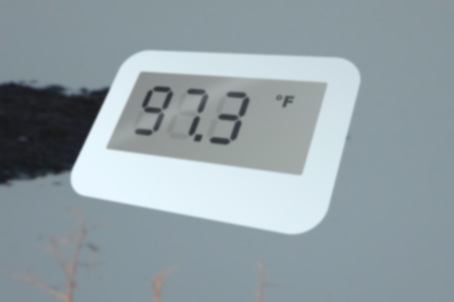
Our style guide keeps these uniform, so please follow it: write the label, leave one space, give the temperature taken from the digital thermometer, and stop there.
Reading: 97.3 °F
